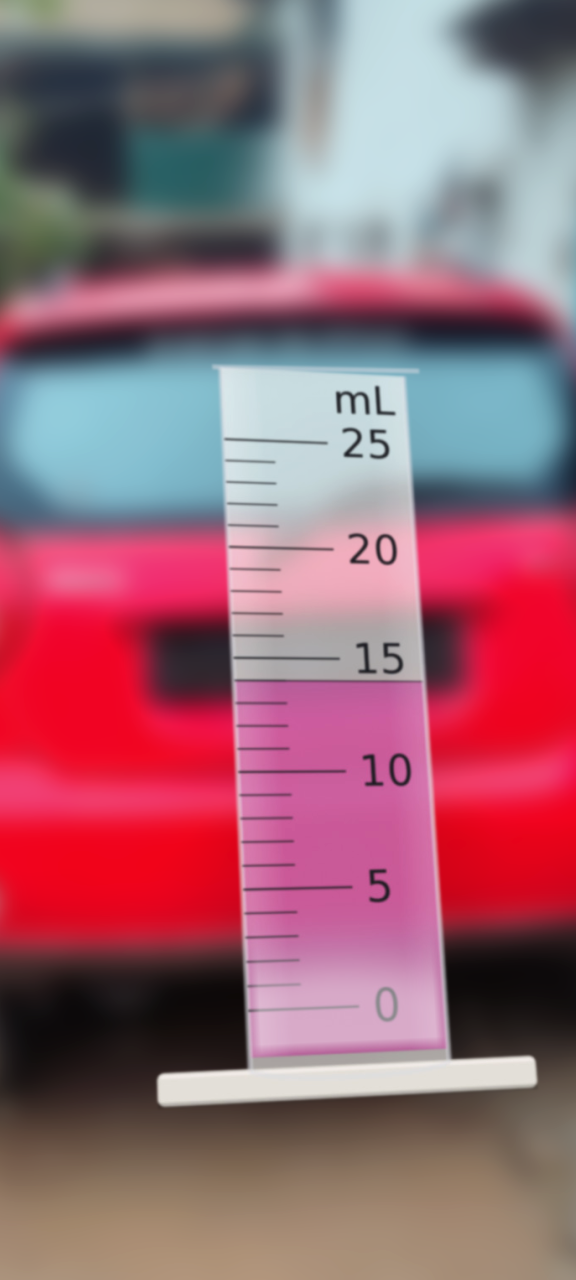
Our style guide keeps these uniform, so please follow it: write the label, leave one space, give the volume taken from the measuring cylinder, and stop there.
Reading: 14 mL
